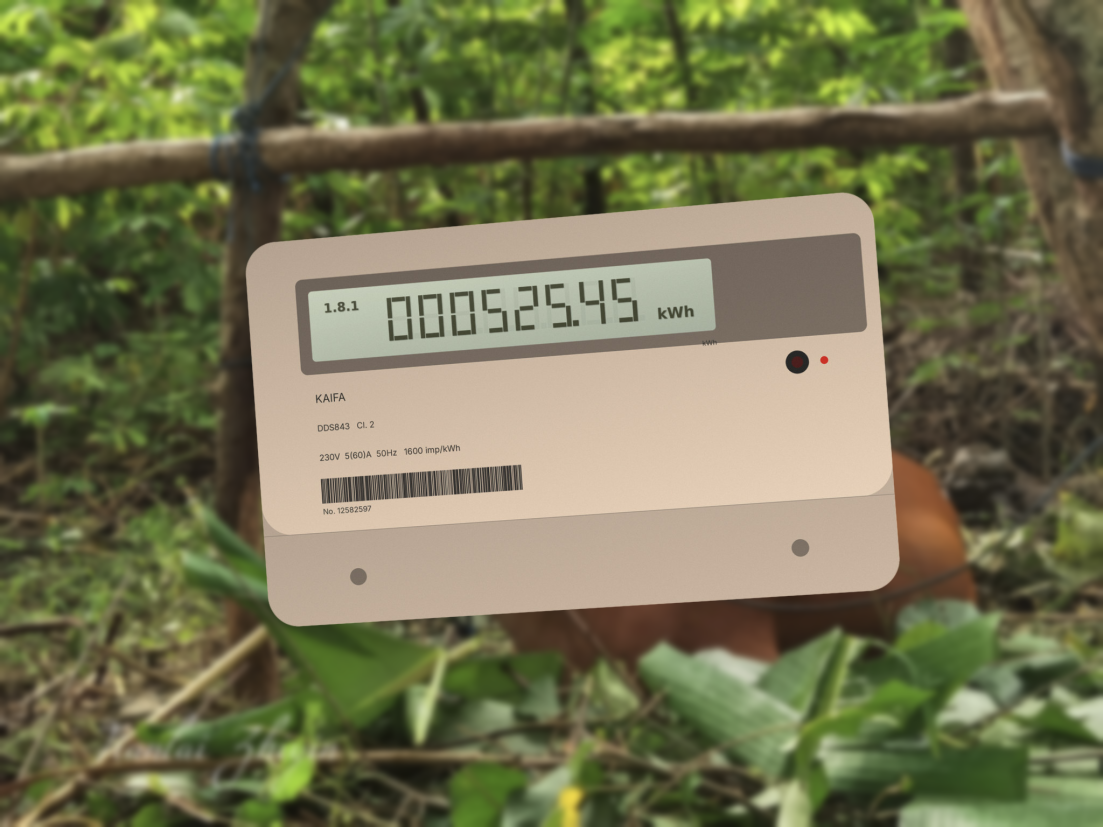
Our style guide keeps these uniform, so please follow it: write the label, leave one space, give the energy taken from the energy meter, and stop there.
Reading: 525.45 kWh
